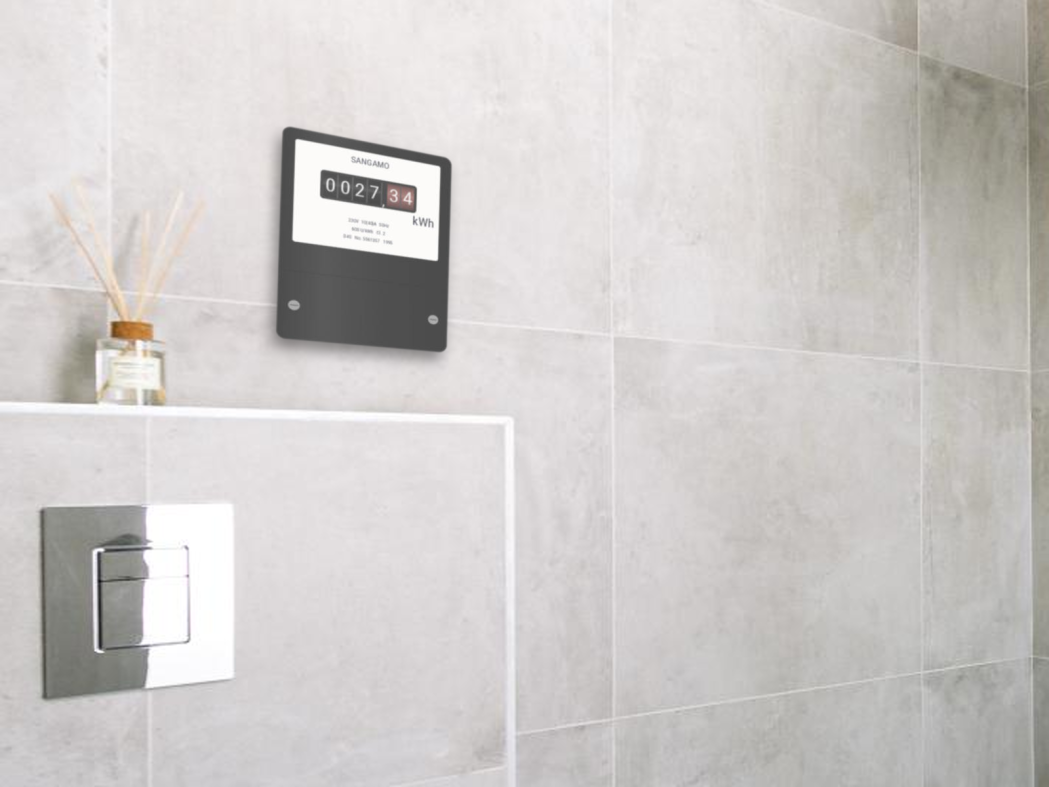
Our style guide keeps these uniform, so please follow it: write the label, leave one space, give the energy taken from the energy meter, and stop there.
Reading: 27.34 kWh
